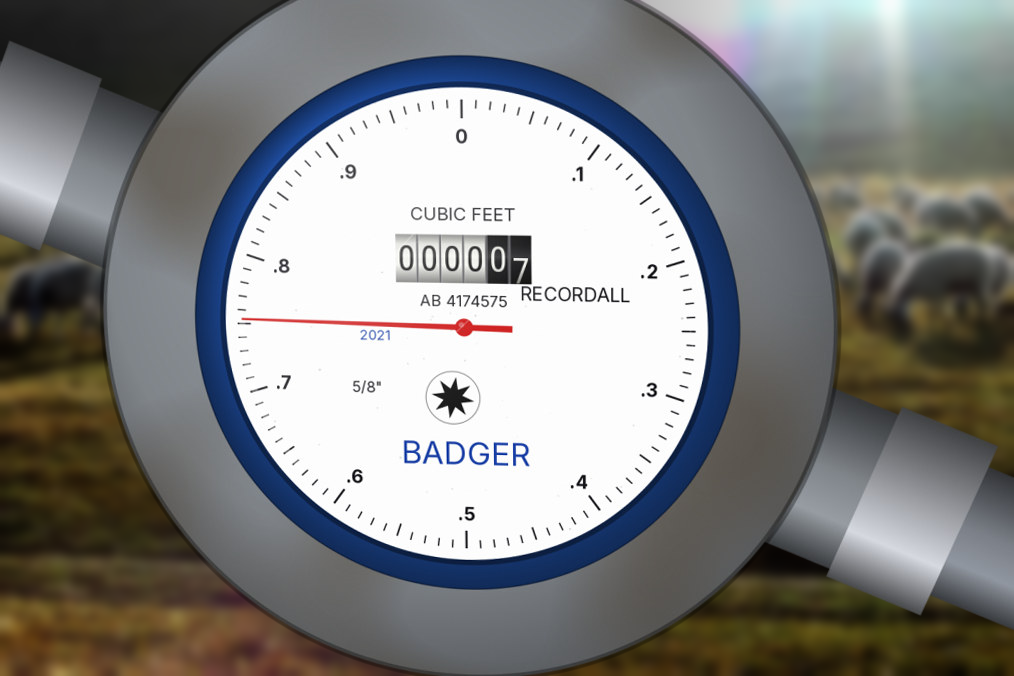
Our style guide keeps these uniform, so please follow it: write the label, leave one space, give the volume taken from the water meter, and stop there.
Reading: 6.75 ft³
